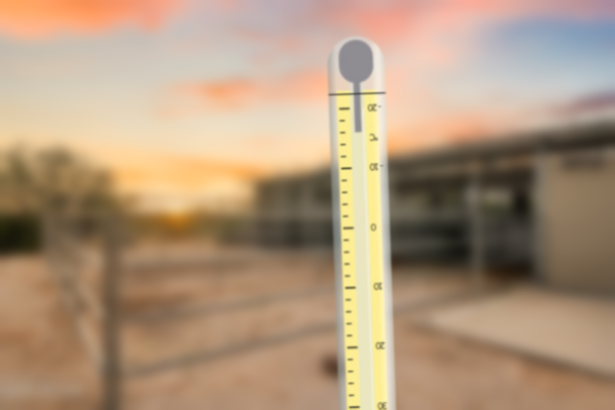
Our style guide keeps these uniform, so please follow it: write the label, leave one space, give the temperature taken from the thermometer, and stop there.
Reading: -16 °C
